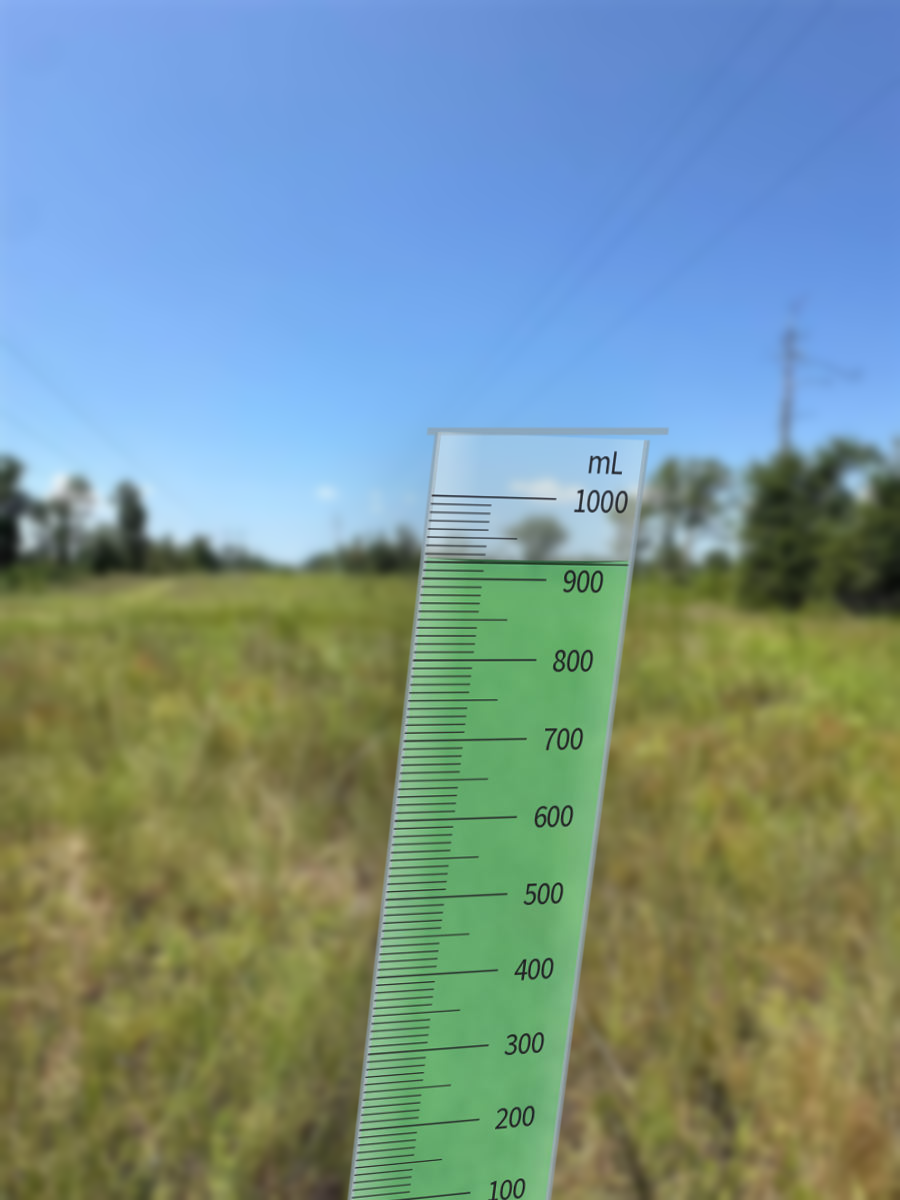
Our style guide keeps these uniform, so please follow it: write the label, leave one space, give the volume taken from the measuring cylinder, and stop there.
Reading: 920 mL
